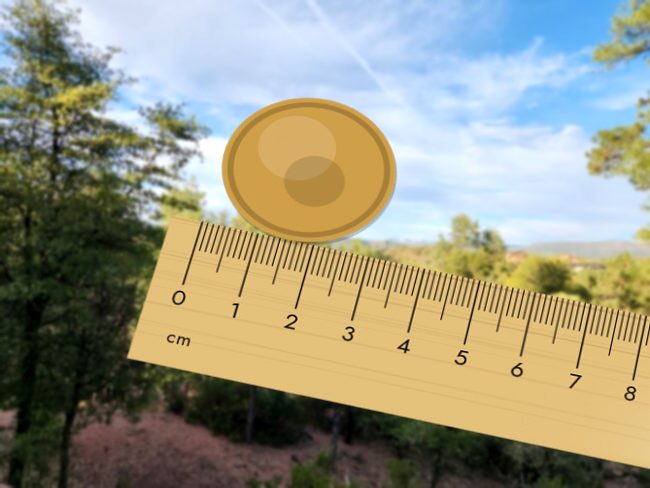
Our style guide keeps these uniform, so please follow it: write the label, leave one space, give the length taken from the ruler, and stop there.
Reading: 3.1 cm
